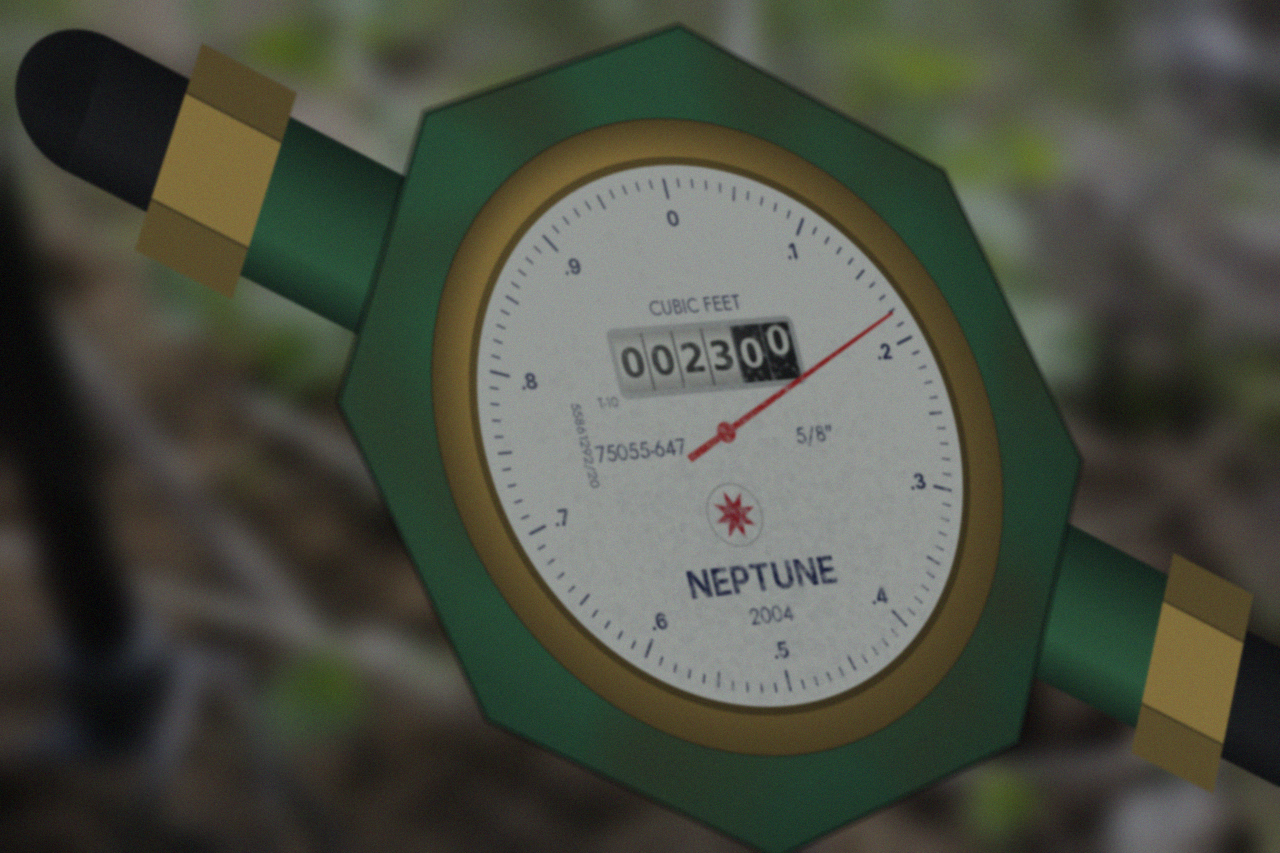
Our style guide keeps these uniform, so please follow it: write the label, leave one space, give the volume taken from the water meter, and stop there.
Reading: 2300.18 ft³
